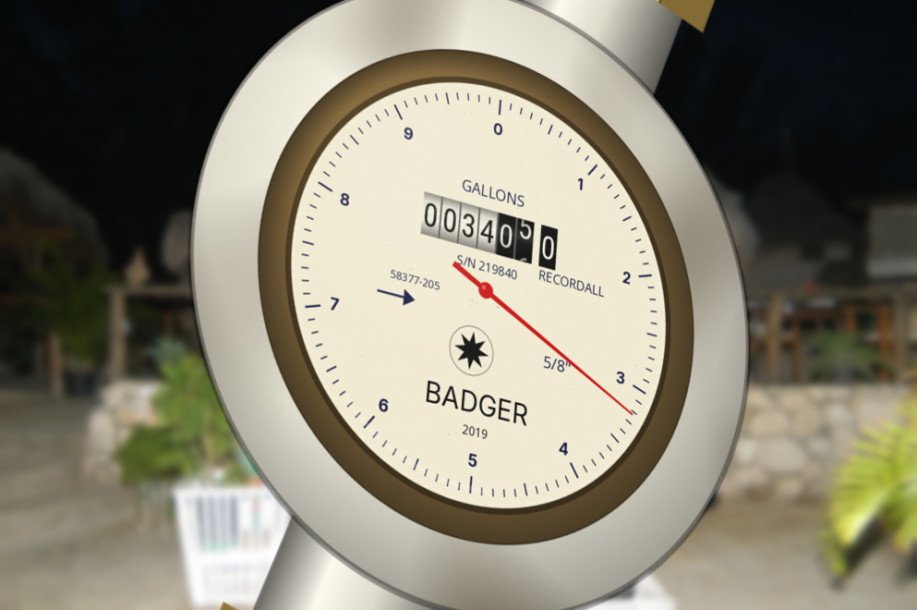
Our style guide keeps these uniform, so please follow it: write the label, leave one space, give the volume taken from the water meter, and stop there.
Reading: 34053.2 gal
